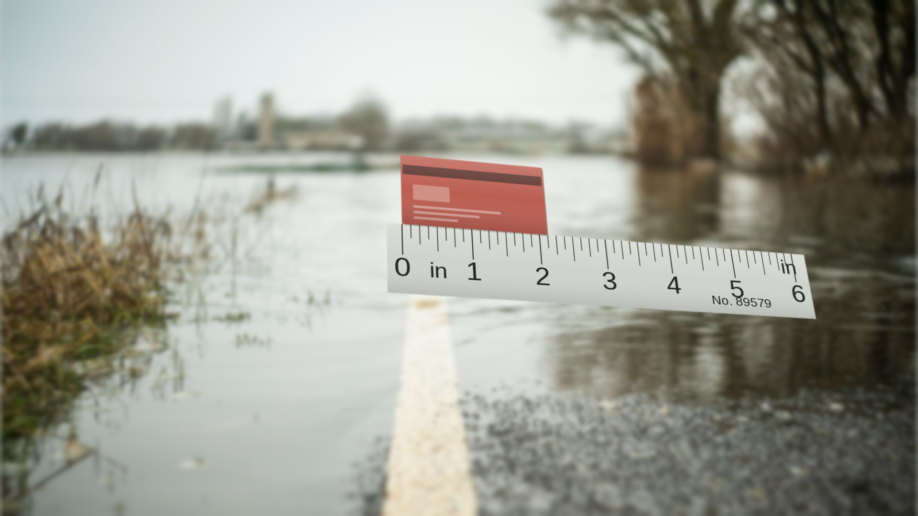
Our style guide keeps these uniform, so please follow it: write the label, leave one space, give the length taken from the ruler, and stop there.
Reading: 2.125 in
